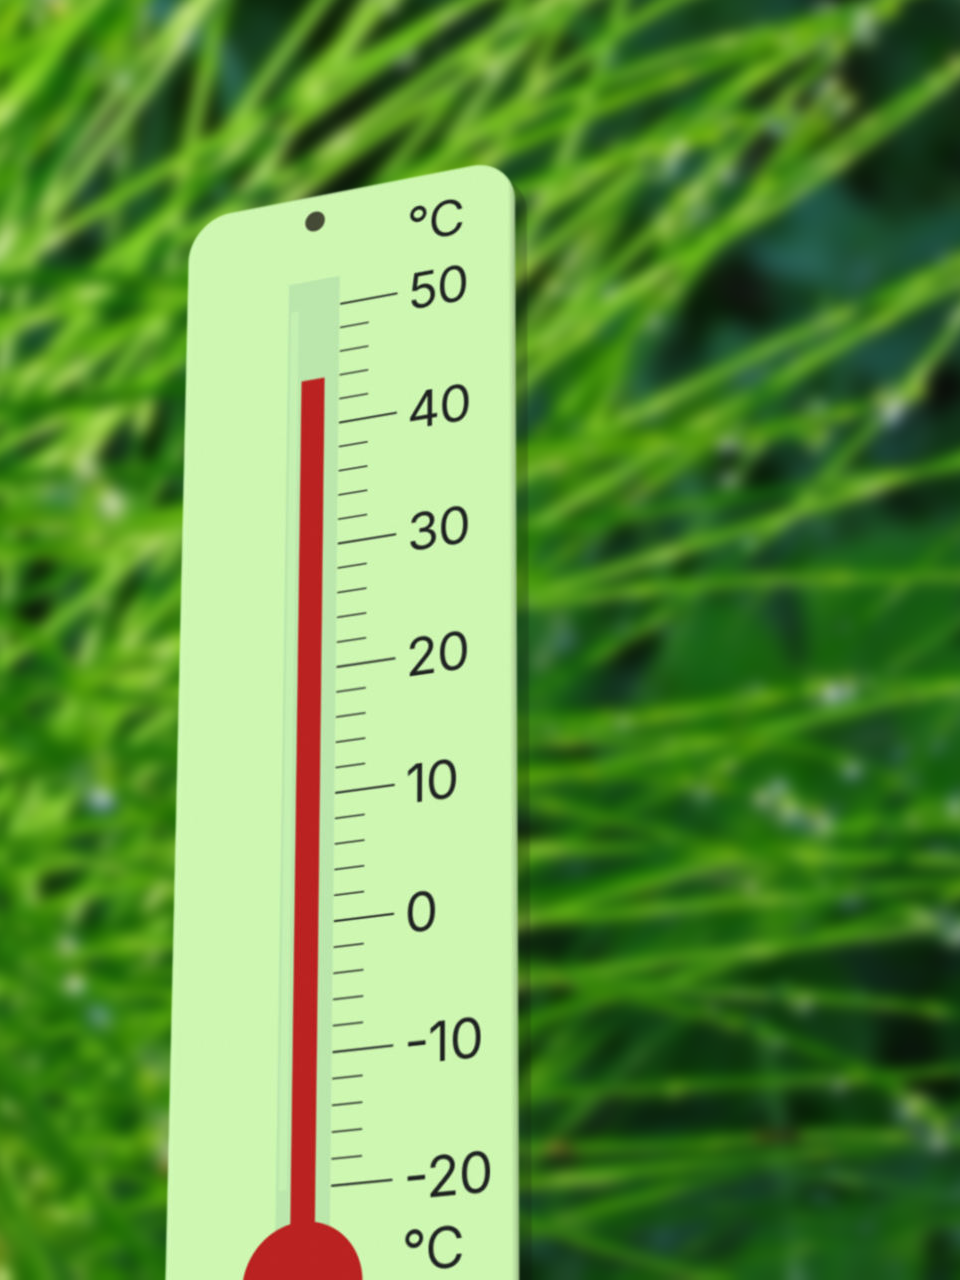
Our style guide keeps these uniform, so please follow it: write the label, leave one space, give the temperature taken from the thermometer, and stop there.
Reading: 44 °C
